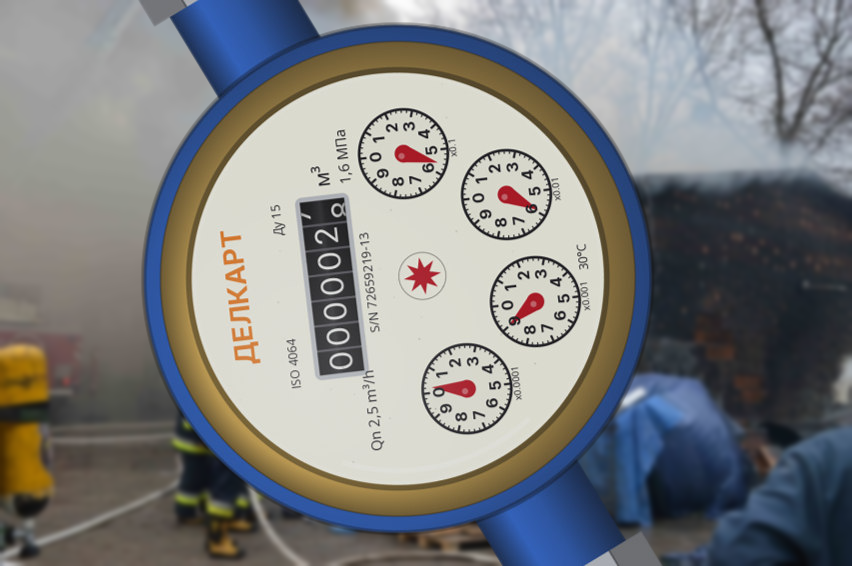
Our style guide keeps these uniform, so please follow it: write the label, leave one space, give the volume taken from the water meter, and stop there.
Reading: 27.5590 m³
